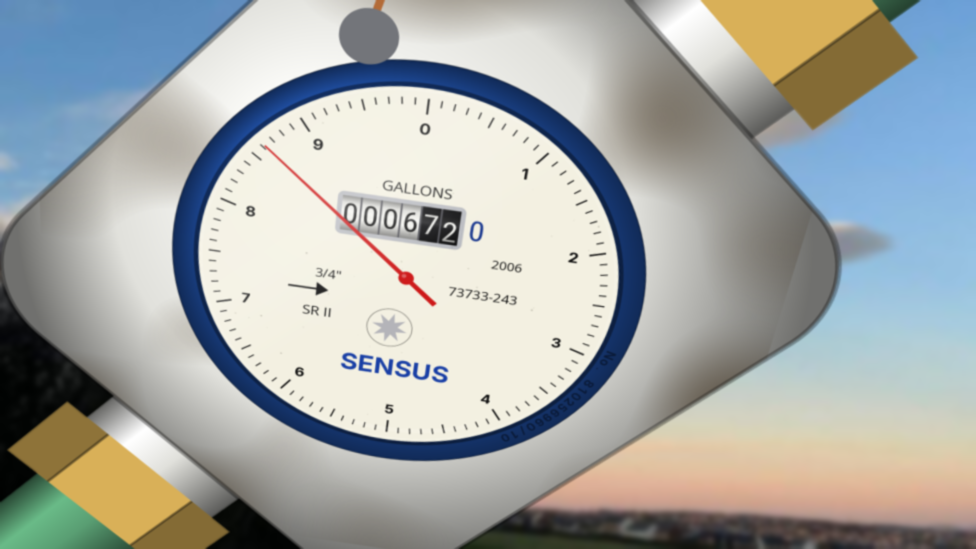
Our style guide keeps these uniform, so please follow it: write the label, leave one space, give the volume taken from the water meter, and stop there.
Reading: 6718.6 gal
